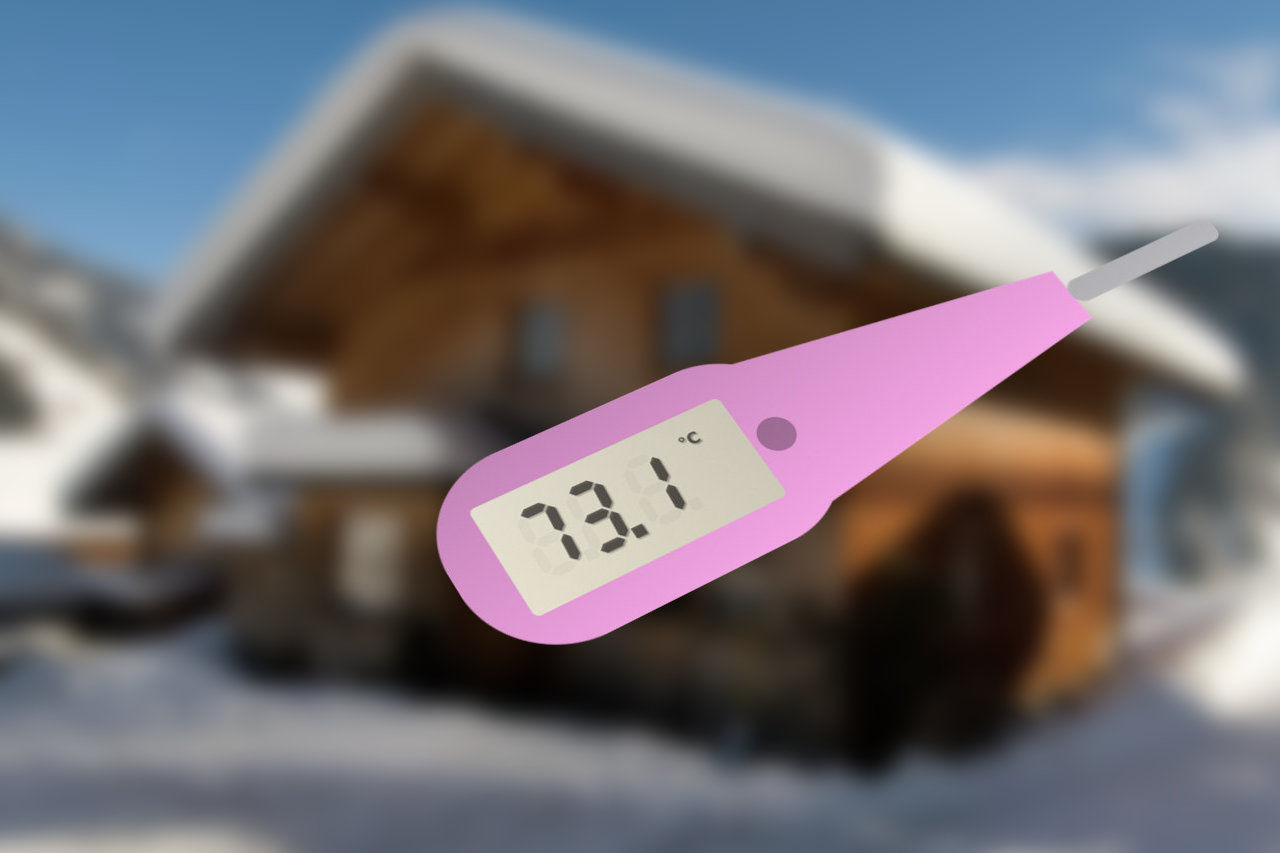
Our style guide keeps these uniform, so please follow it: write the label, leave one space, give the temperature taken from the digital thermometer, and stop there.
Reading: 73.1 °C
